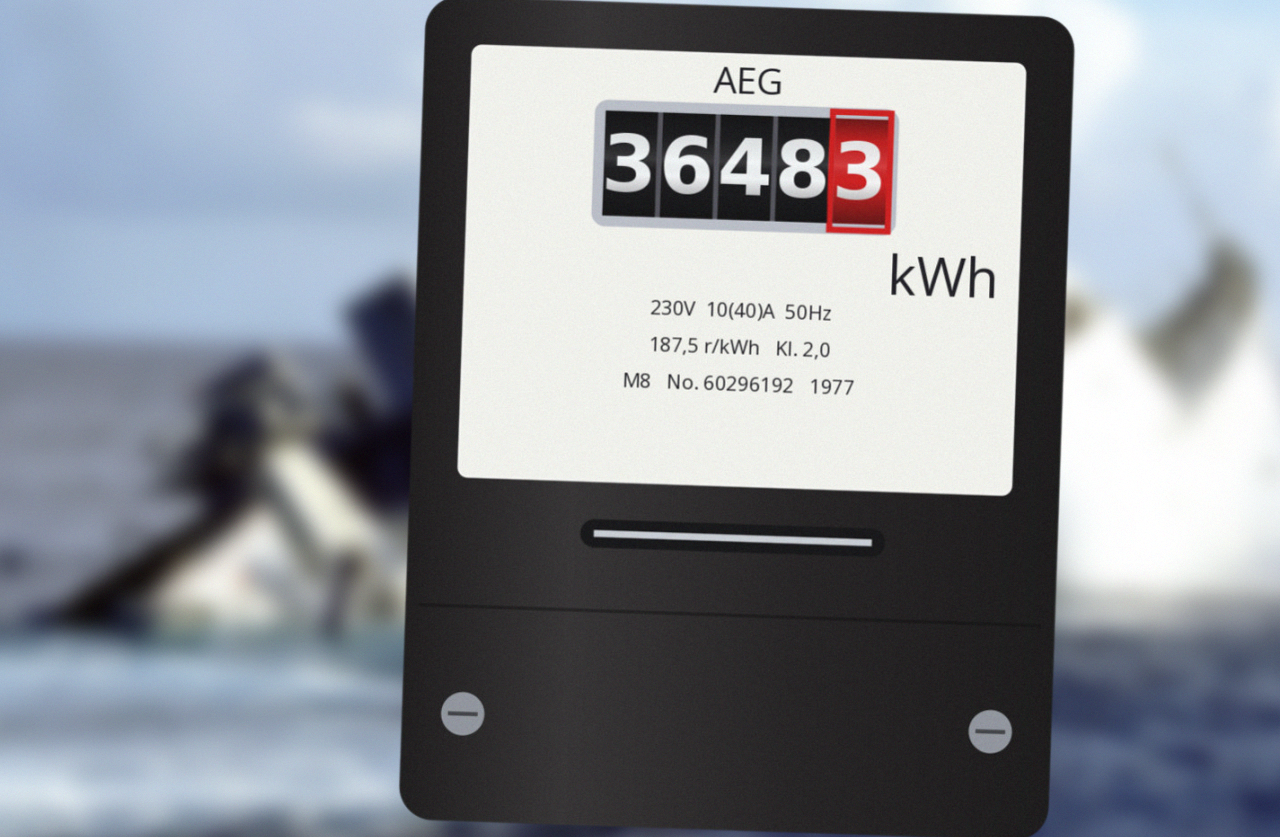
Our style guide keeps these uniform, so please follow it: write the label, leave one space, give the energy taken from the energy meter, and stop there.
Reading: 3648.3 kWh
